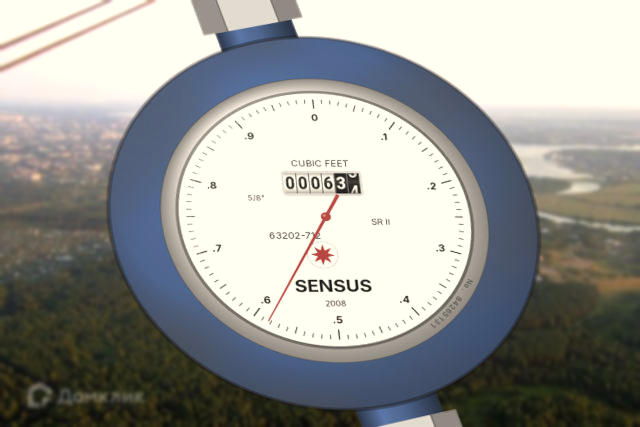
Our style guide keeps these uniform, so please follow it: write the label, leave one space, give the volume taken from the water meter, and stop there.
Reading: 633.58 ft³
